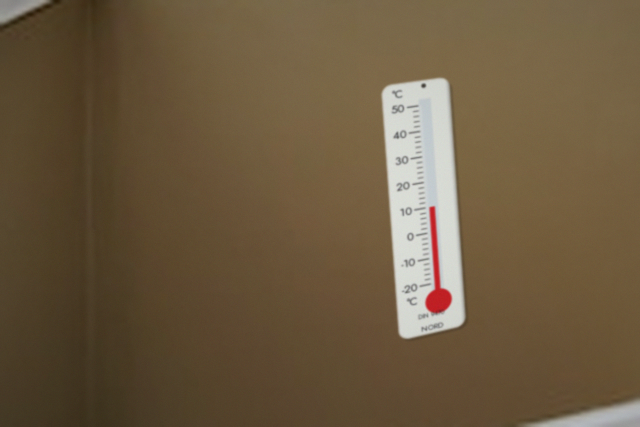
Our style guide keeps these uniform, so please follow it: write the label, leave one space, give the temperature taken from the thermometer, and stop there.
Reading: 10 °C
